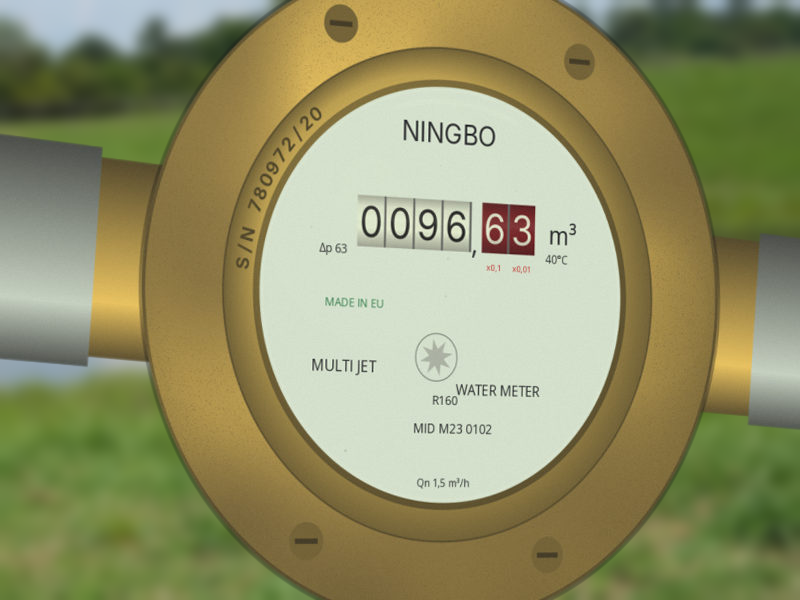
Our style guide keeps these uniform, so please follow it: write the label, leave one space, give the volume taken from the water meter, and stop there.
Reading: 96.63 m³
